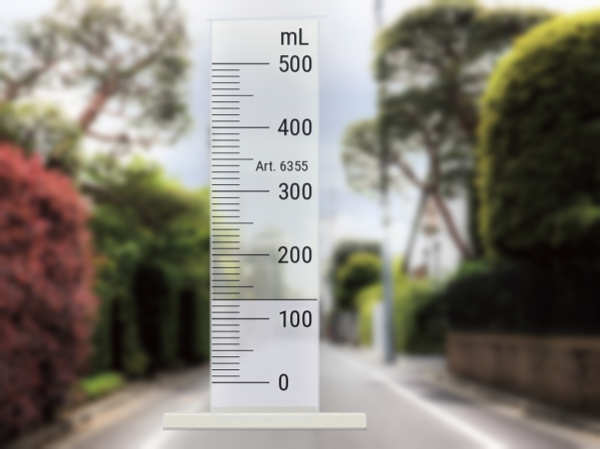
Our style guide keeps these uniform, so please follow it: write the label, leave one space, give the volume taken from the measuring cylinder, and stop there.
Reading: 130 mL
